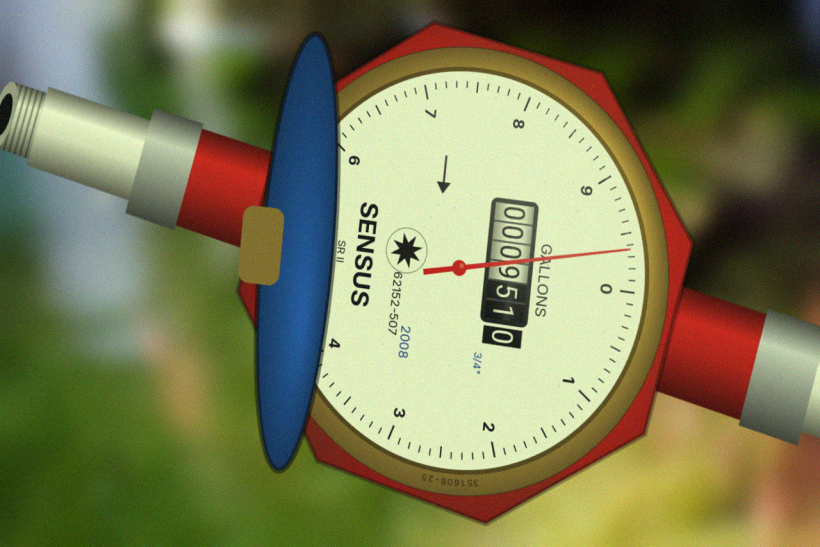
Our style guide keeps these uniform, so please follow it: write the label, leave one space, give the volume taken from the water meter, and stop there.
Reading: 9509.6 gal
